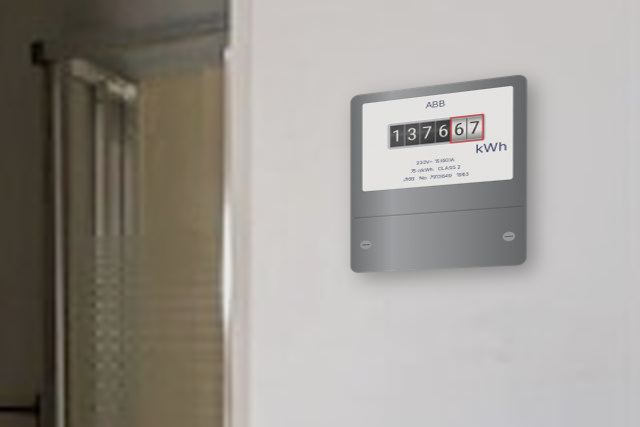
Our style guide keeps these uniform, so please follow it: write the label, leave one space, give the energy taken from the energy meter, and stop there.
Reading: 1376.67 kWh
